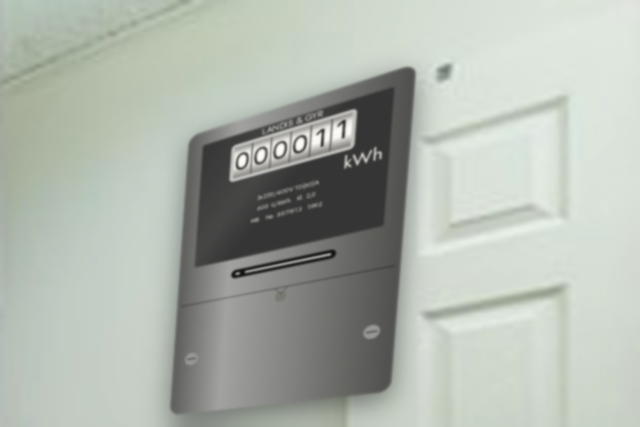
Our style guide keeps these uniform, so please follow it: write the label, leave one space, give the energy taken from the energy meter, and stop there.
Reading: 11 kWh
